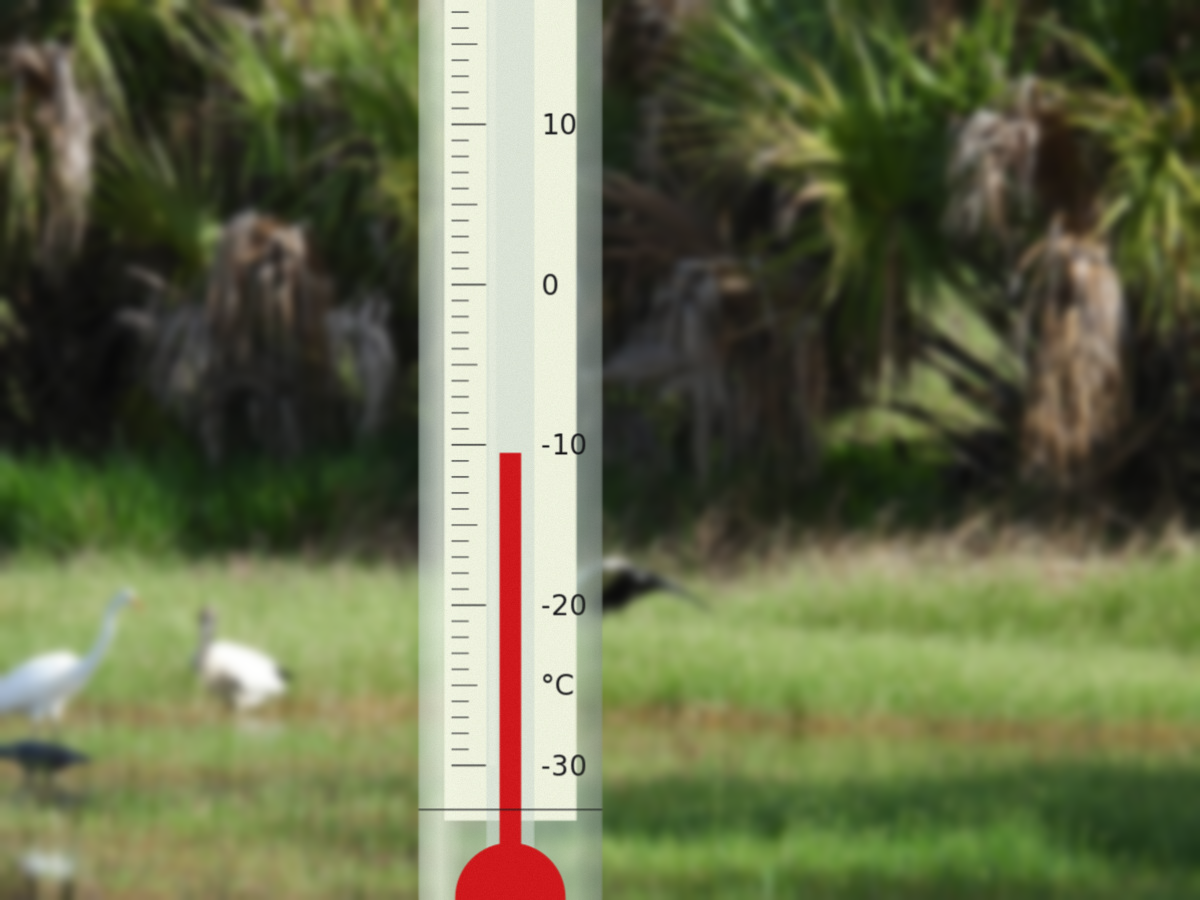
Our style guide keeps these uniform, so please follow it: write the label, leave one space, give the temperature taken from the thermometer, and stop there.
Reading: -10.5 °C
